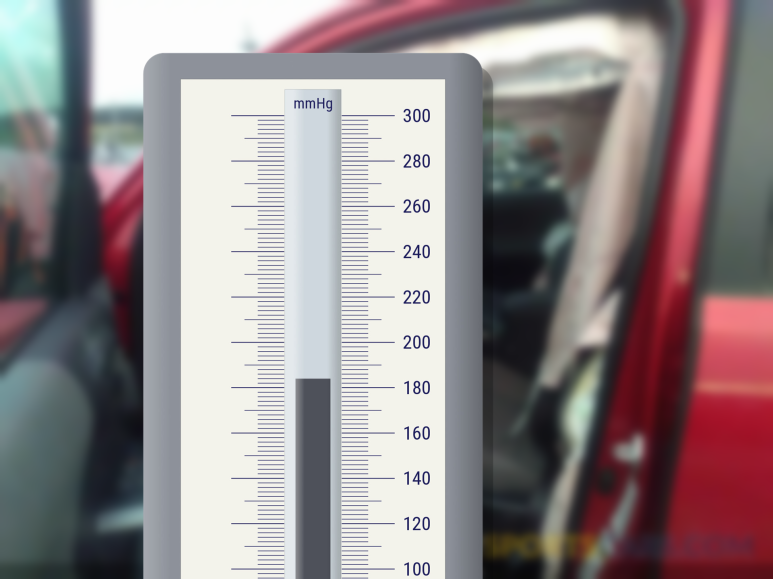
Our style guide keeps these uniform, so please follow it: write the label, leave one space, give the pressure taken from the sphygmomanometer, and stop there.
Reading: 184 mmHg
